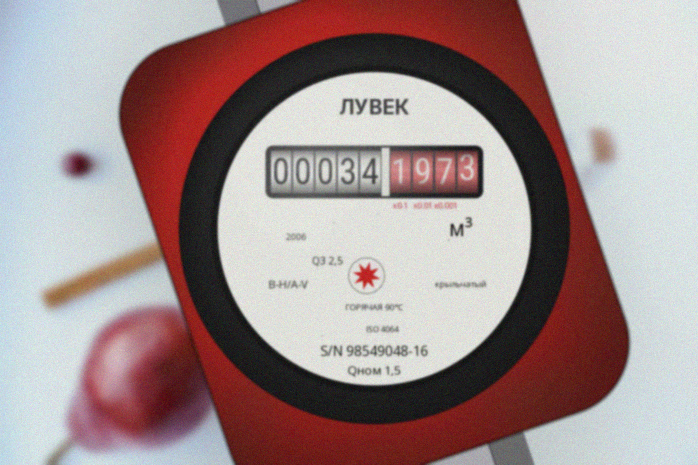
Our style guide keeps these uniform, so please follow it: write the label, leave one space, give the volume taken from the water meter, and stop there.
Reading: 34.1973 m³
